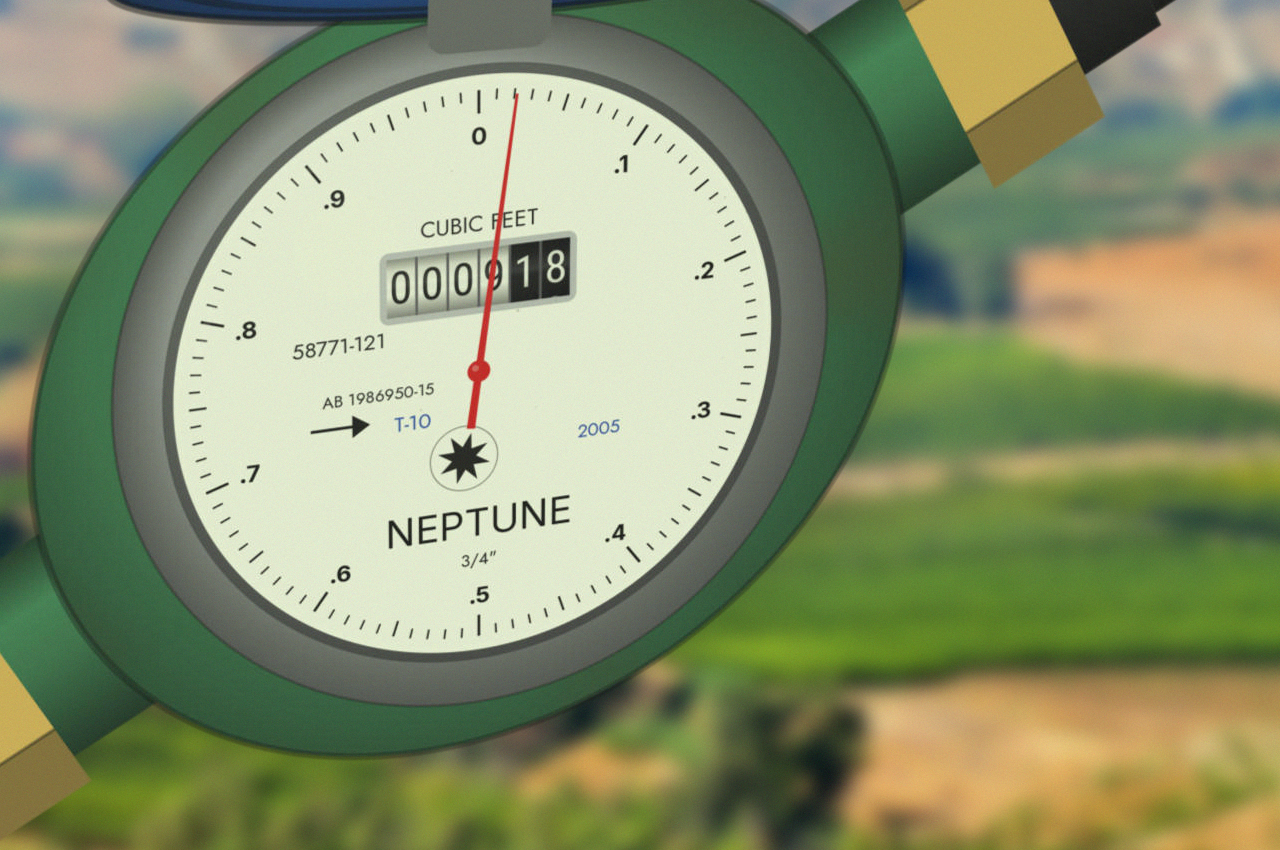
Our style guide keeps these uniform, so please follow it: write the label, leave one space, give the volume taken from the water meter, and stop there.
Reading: 918.02 ft³
